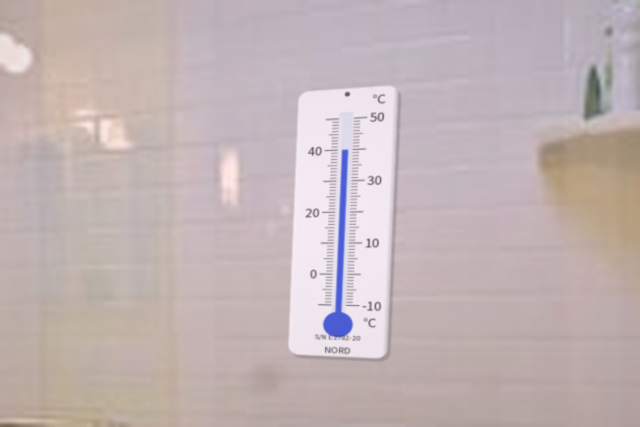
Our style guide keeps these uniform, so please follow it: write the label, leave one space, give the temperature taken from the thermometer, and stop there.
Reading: 40 °C
